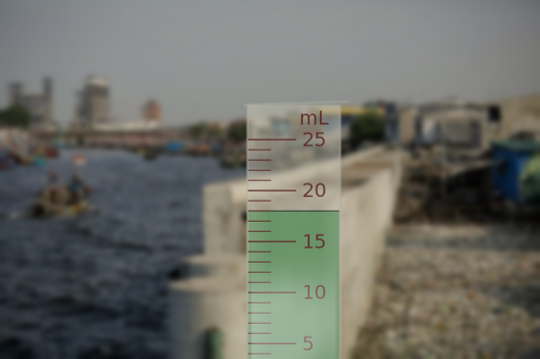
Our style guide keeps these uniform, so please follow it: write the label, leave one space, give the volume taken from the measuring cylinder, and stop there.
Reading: 18 mL
